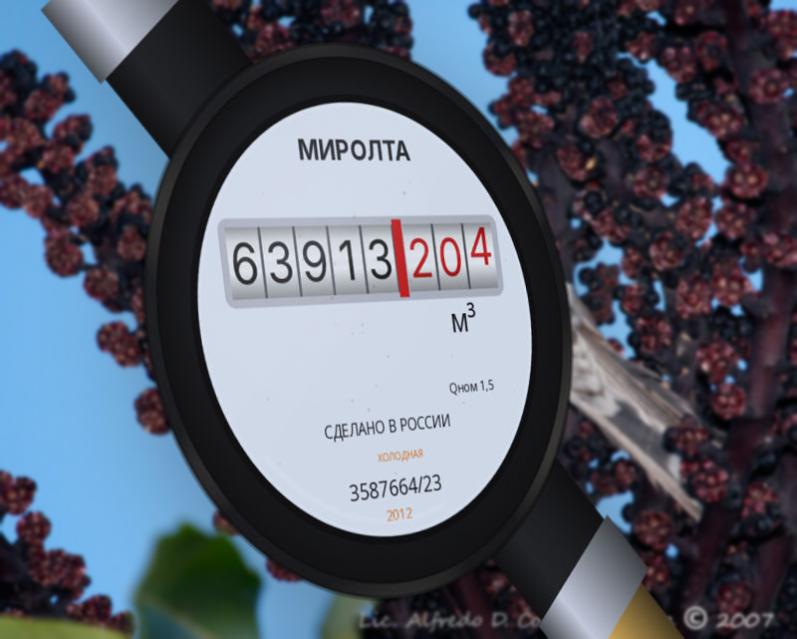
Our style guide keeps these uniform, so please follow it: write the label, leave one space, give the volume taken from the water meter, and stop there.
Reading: 63913.204 m³
